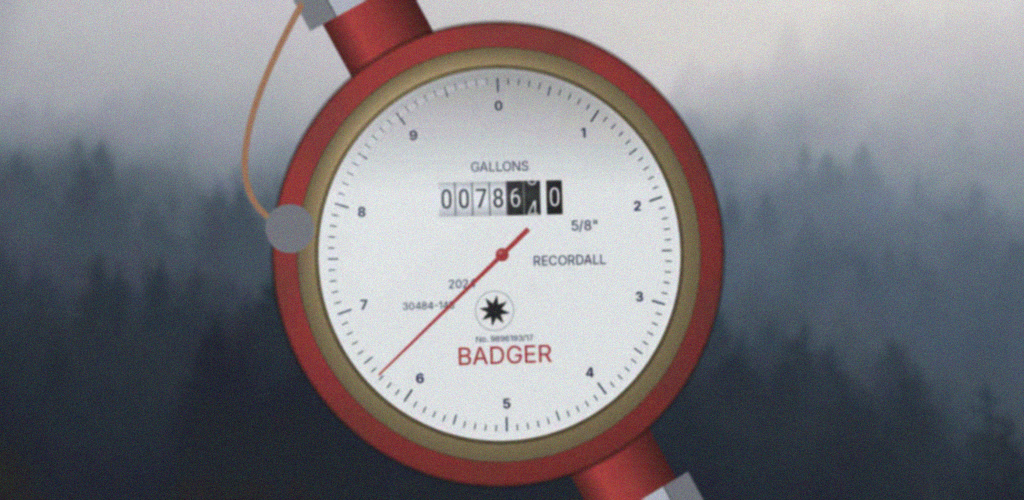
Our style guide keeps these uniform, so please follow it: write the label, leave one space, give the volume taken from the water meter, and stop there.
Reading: 78636.3 gal
